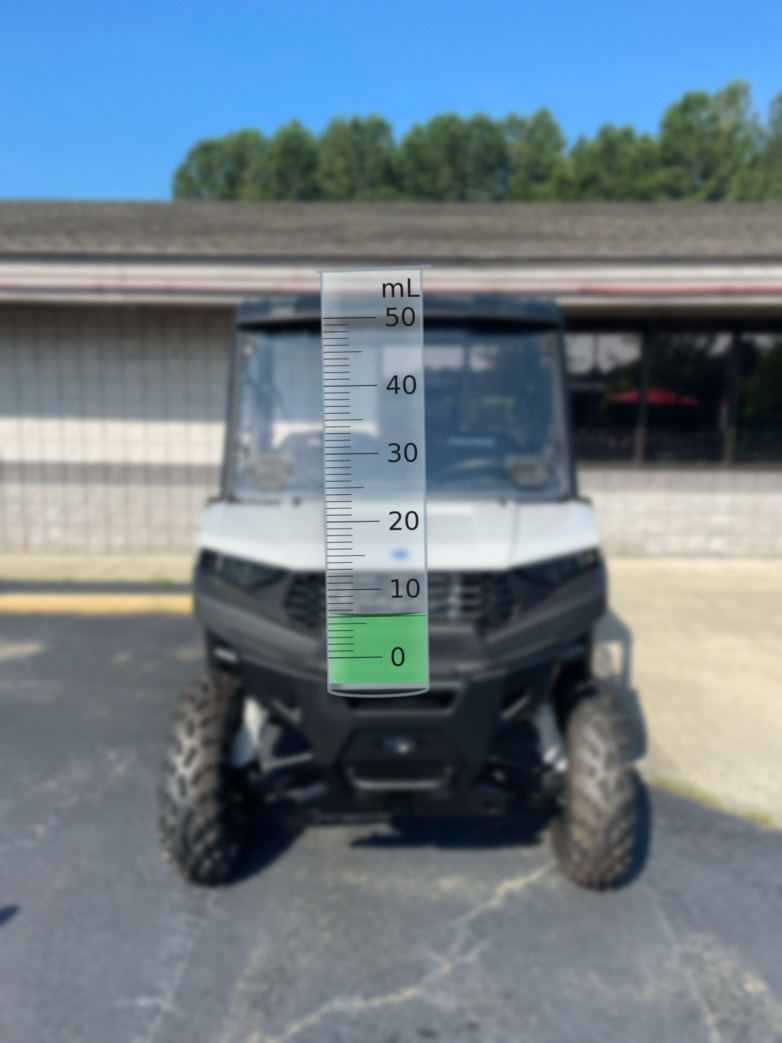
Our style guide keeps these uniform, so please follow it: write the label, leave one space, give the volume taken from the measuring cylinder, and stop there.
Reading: 6 mL
